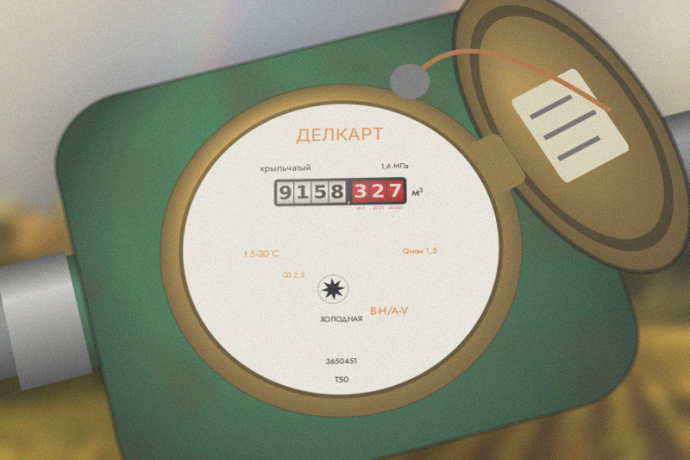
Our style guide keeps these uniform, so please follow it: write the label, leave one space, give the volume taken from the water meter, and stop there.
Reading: 9158.327 m³
